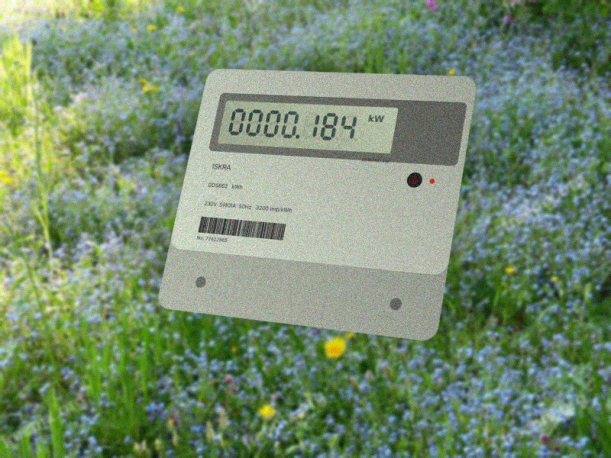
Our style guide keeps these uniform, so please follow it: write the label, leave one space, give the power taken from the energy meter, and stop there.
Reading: 0.184 kW
